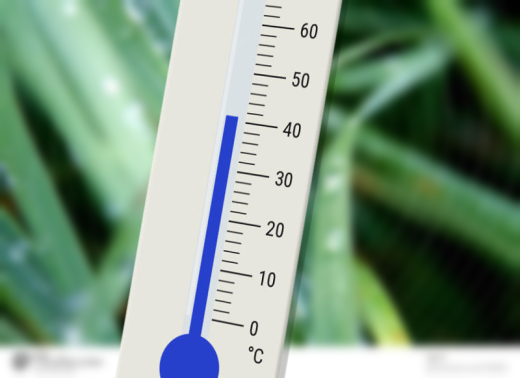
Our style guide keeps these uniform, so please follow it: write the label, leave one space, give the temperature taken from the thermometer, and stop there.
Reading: 41 °C
